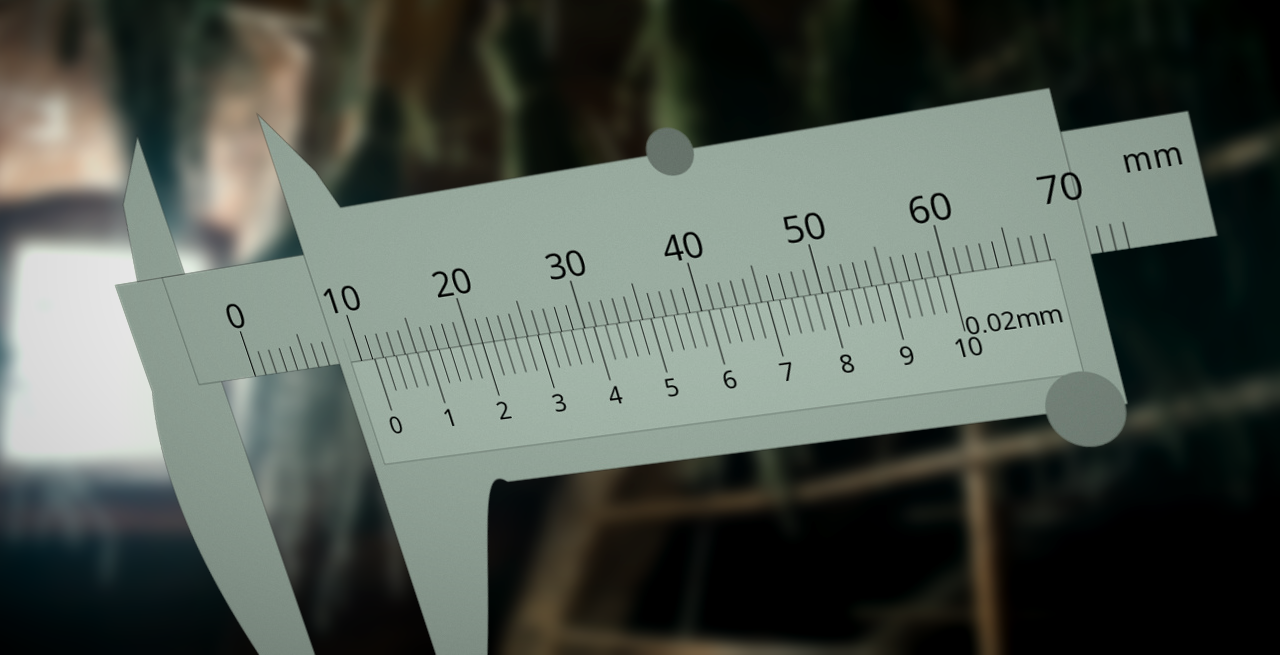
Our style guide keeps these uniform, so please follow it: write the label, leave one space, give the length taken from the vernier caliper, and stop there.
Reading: 11.2 mm
